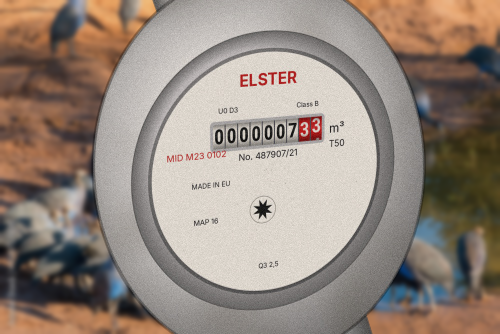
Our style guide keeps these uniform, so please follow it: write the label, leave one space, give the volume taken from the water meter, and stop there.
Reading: 7.33 m³
